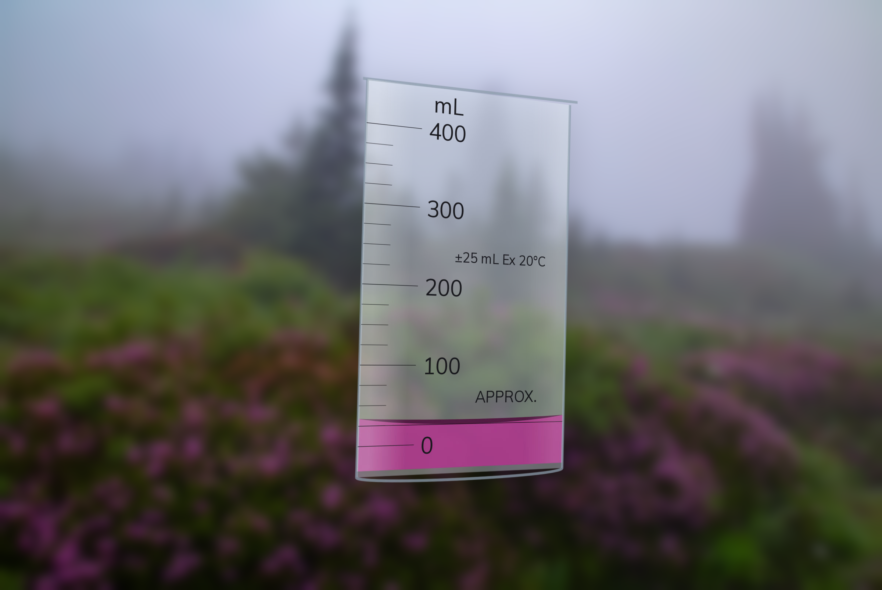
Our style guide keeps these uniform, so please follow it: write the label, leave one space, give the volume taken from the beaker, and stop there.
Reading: 25 mL
